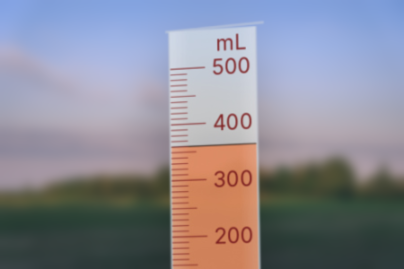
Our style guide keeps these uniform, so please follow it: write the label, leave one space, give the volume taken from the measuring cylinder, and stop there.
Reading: 360 mL
